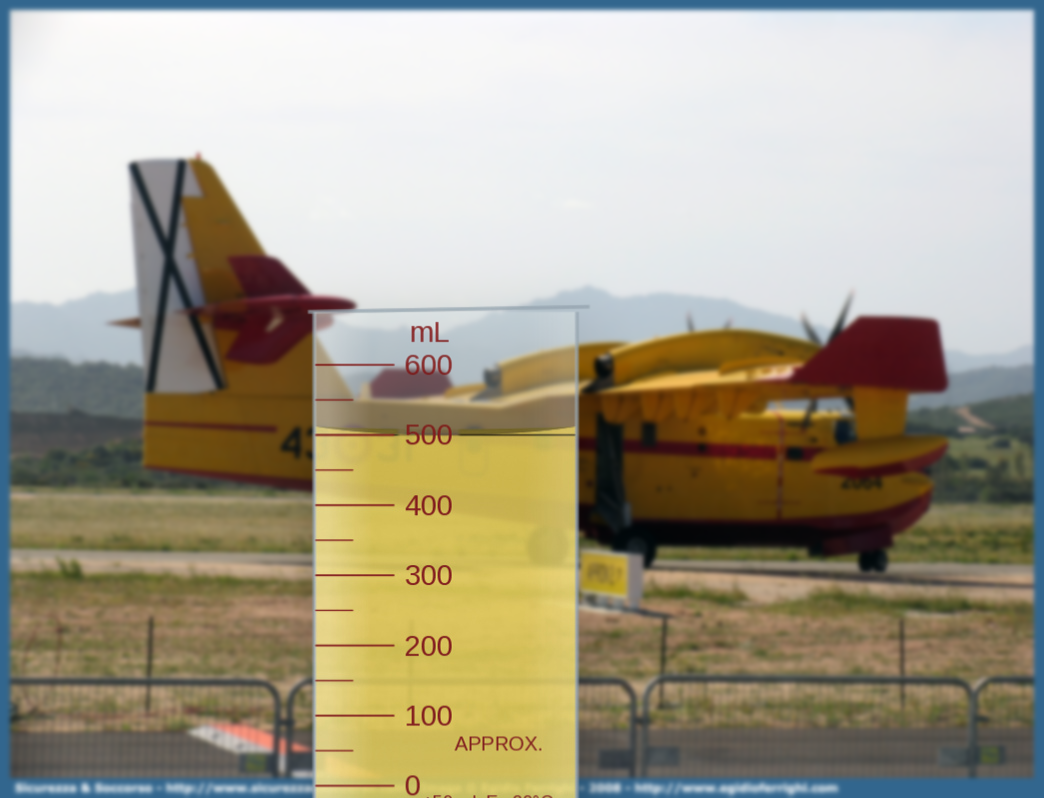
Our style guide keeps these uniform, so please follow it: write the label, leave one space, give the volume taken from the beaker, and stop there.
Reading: 500 mL
